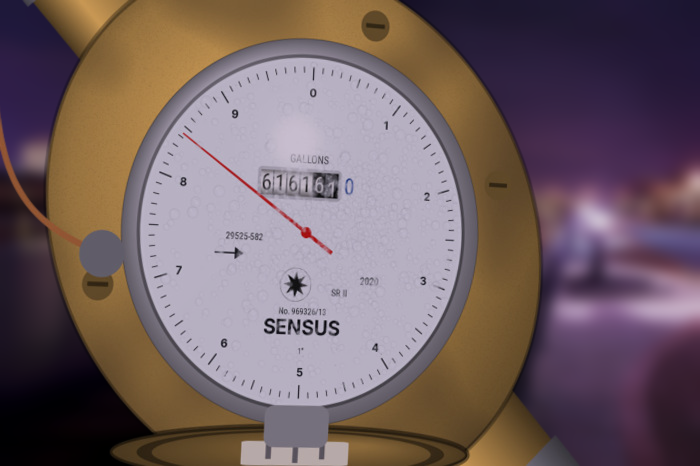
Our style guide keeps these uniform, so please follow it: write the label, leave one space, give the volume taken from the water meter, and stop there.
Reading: 6161608.4 gal
